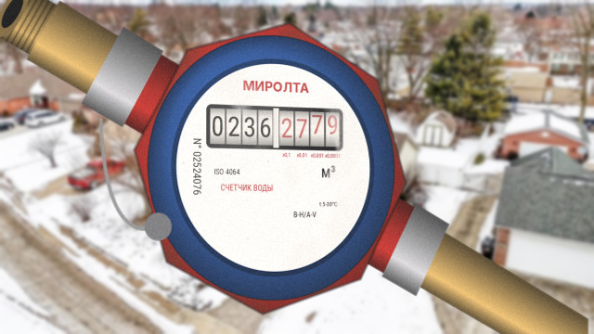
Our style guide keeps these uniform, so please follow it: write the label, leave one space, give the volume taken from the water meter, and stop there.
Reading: 236.2779 m³
